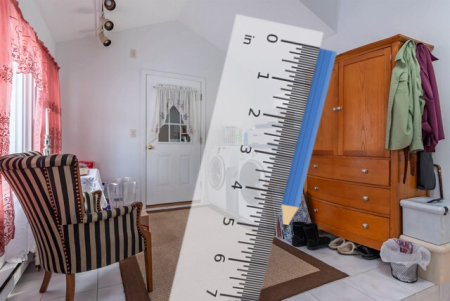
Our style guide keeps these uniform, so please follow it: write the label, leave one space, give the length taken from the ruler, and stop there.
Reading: 5 in
